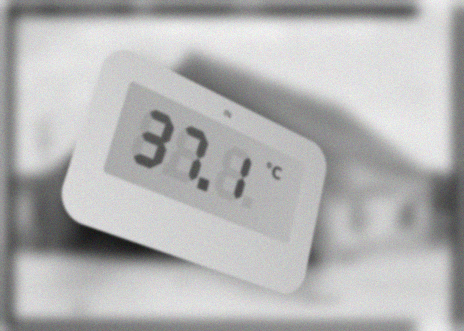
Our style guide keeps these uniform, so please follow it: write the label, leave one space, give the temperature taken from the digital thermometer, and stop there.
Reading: 37.1 °C
